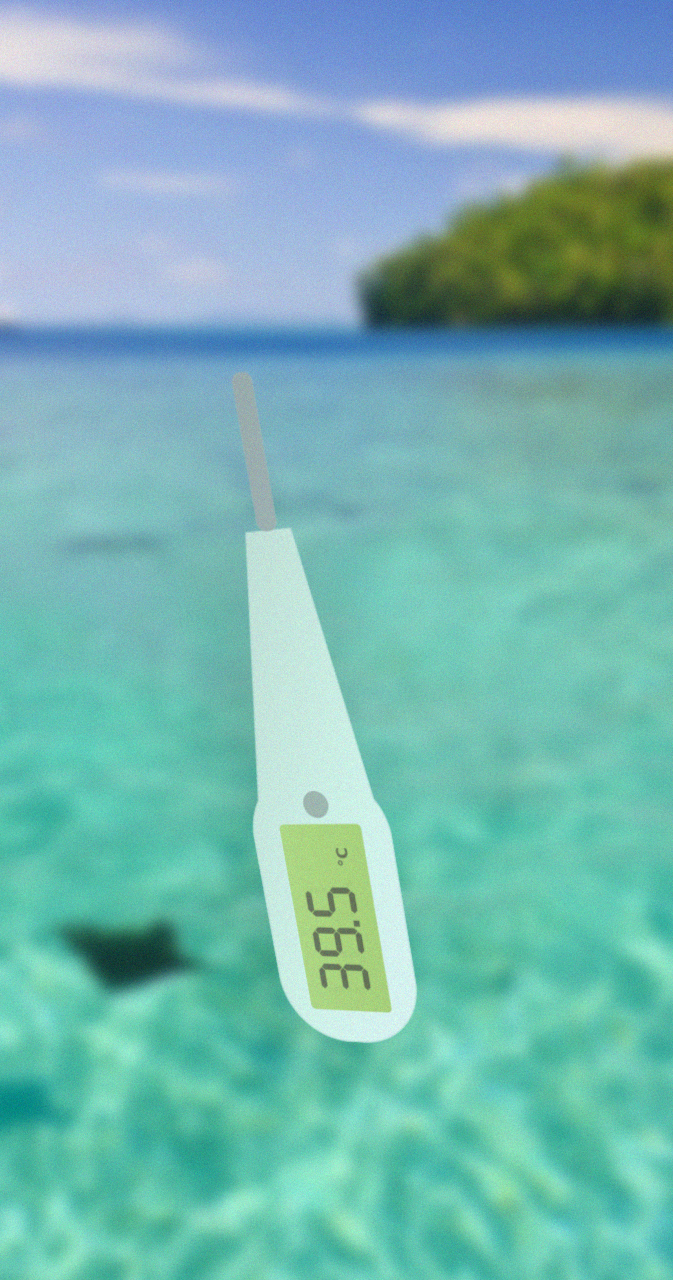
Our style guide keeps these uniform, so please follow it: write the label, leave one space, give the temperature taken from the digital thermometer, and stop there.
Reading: 39.5 °C
